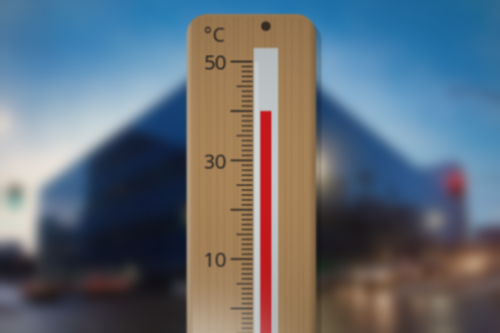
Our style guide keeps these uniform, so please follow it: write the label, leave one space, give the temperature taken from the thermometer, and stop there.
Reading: 40 °C
